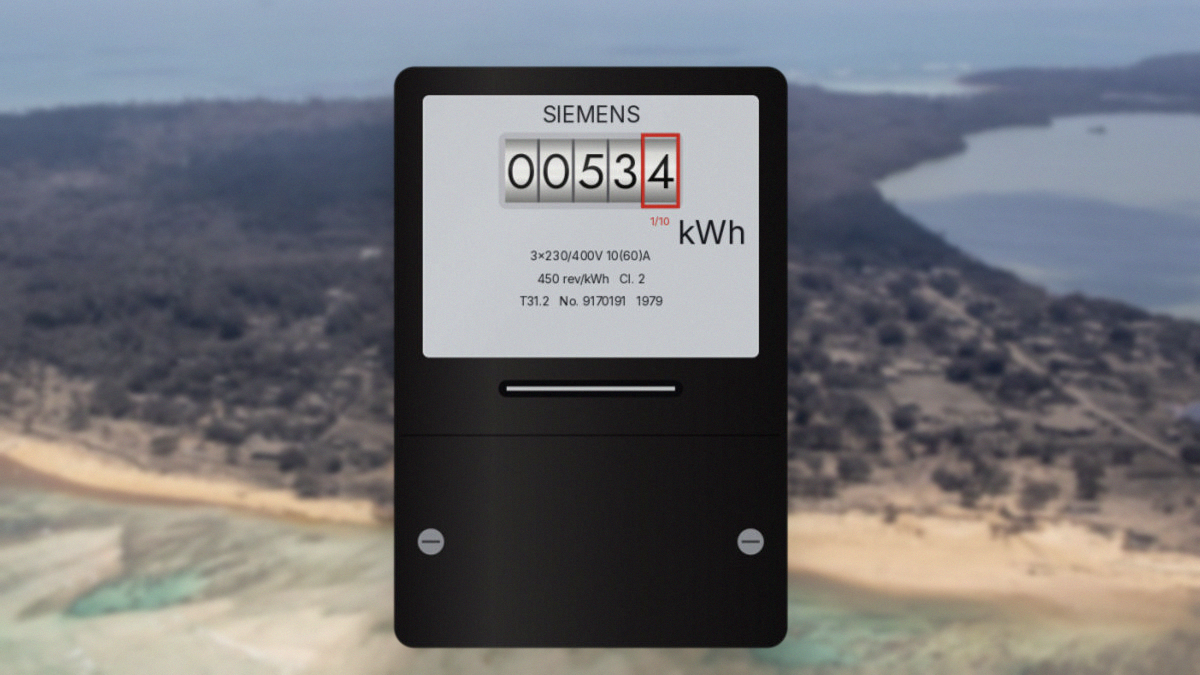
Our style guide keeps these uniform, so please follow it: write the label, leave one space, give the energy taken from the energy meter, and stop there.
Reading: 53.4 kWh
